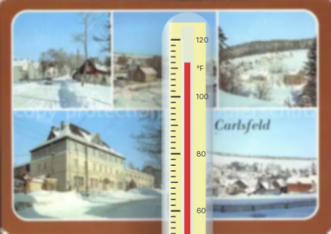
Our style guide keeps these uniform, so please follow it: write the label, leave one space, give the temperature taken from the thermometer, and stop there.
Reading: 112 °F
